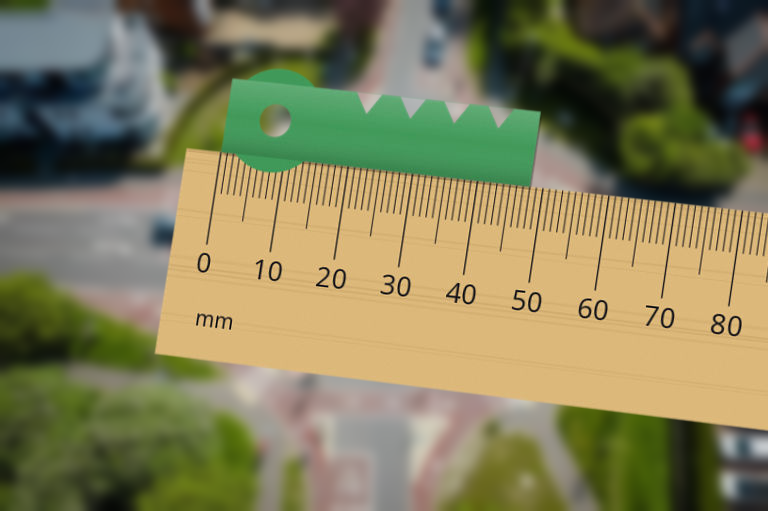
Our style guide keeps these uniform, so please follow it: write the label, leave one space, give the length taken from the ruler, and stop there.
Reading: 48 mm
